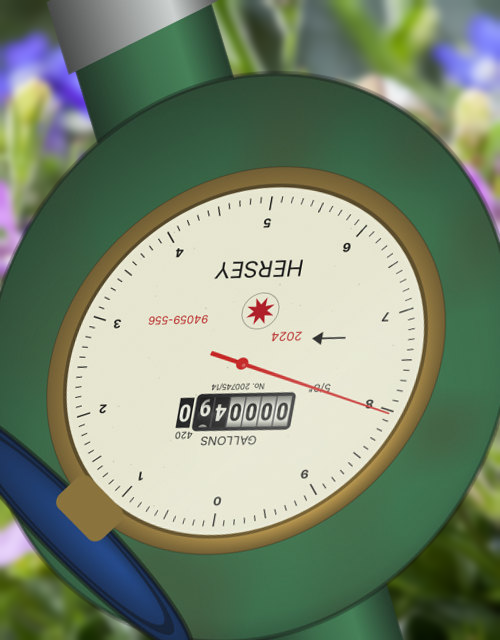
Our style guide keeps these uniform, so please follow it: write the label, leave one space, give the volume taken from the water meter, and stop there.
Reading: 488.0 gal
